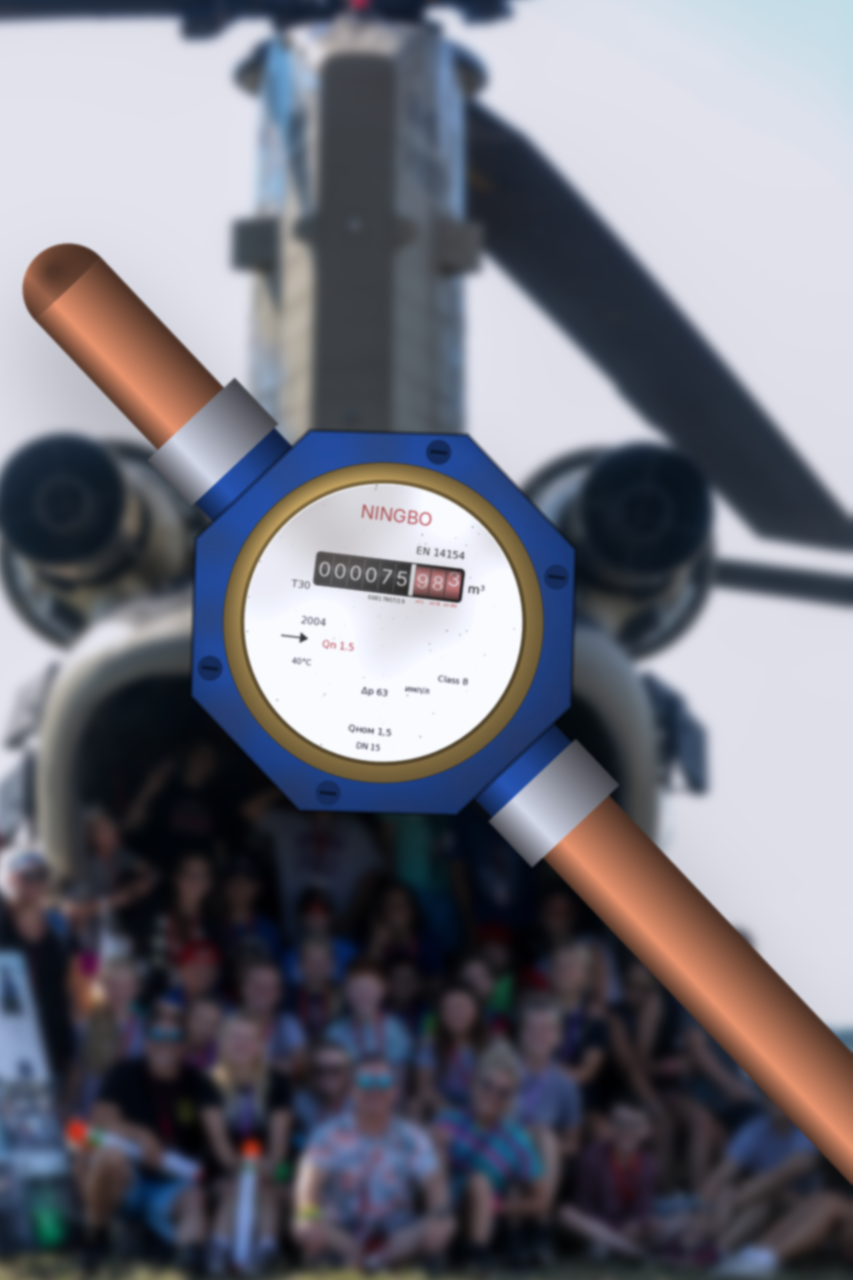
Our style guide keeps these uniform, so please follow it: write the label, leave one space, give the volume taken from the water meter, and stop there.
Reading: 75.983 m³
